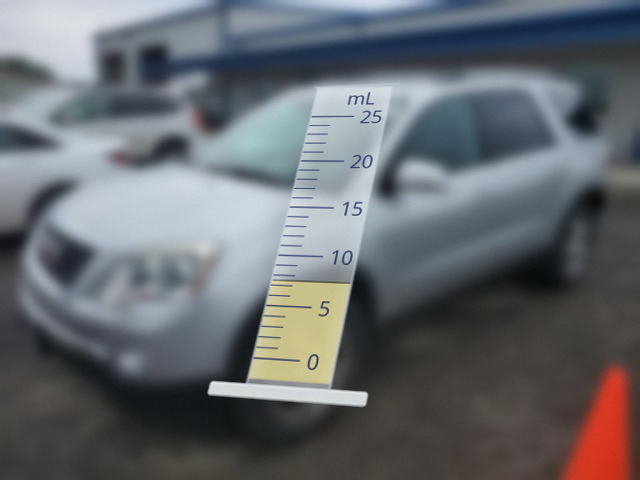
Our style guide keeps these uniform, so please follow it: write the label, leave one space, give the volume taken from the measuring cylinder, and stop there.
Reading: 7.5 mL
